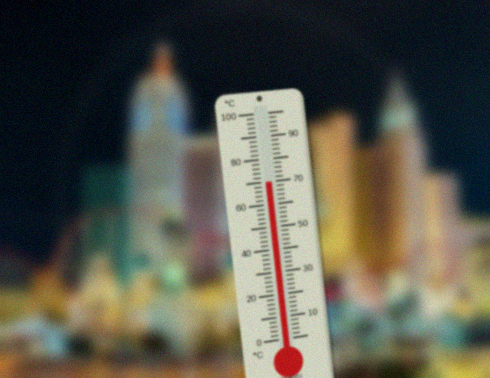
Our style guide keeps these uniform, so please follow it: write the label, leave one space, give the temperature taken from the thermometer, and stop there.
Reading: 70 °C
